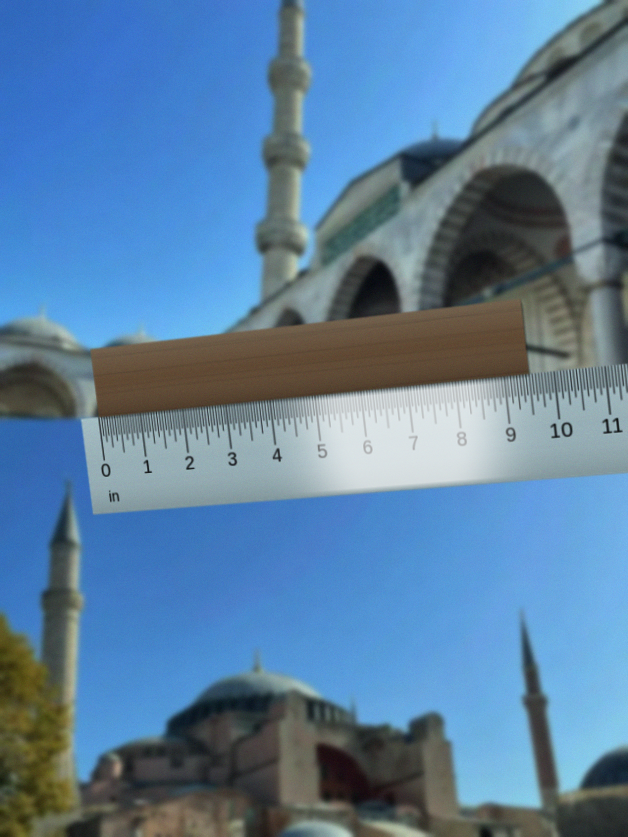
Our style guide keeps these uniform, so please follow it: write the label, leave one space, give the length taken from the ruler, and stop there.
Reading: 9.5 in
